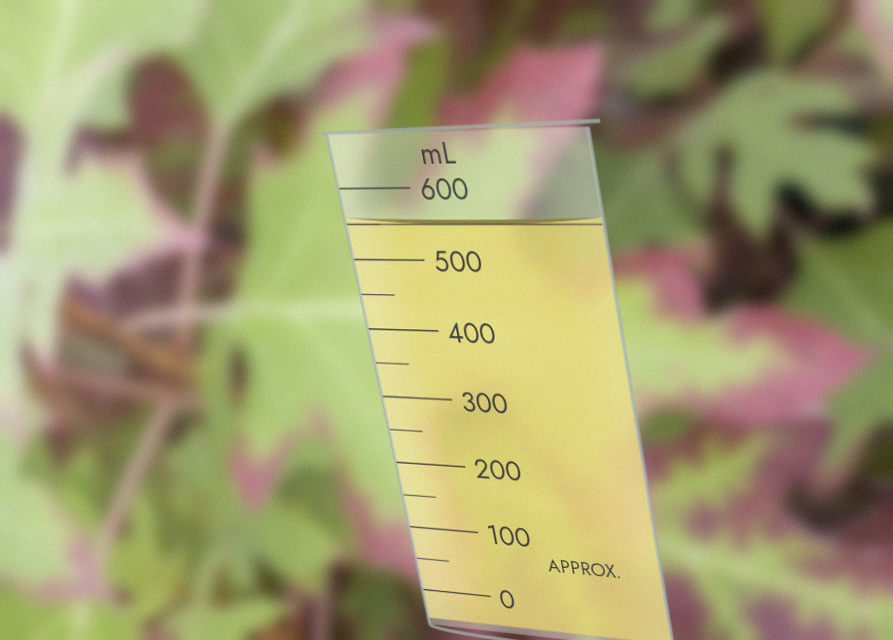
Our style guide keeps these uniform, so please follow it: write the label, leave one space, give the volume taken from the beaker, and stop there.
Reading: 550 mL
